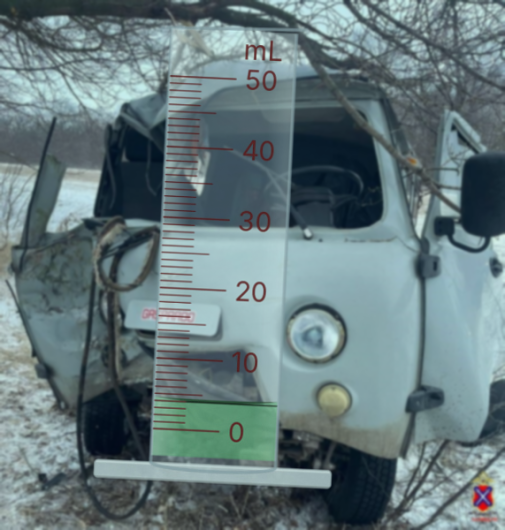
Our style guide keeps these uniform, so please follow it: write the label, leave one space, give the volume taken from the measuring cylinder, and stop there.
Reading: 4 mL
